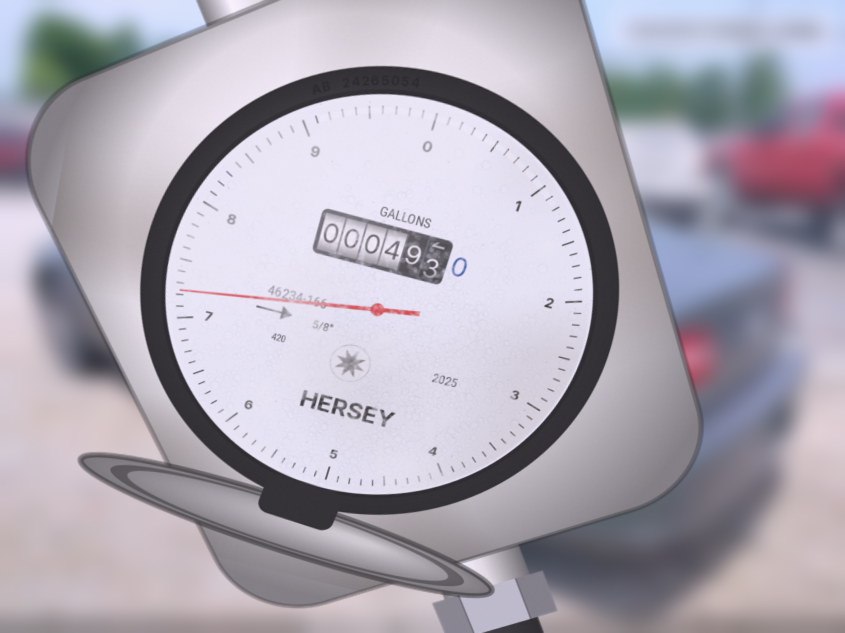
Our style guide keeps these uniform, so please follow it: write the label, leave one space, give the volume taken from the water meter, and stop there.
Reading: 4927.2 gal
